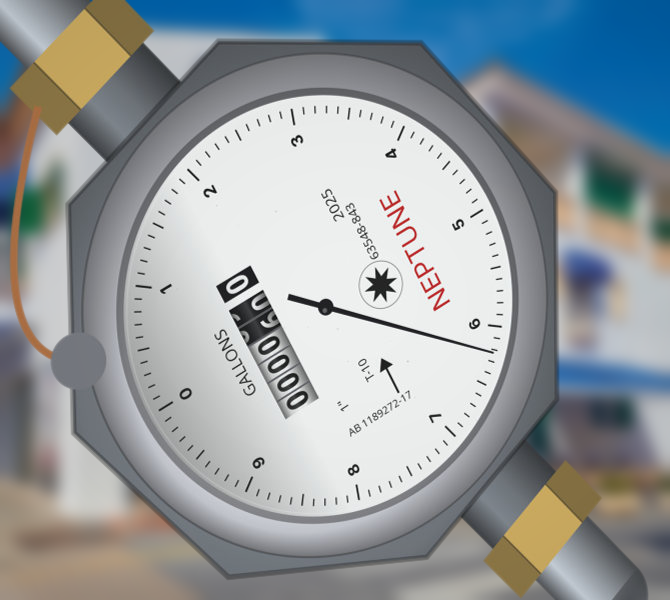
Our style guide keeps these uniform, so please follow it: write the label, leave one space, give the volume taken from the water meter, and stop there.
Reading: 596.2 gal
